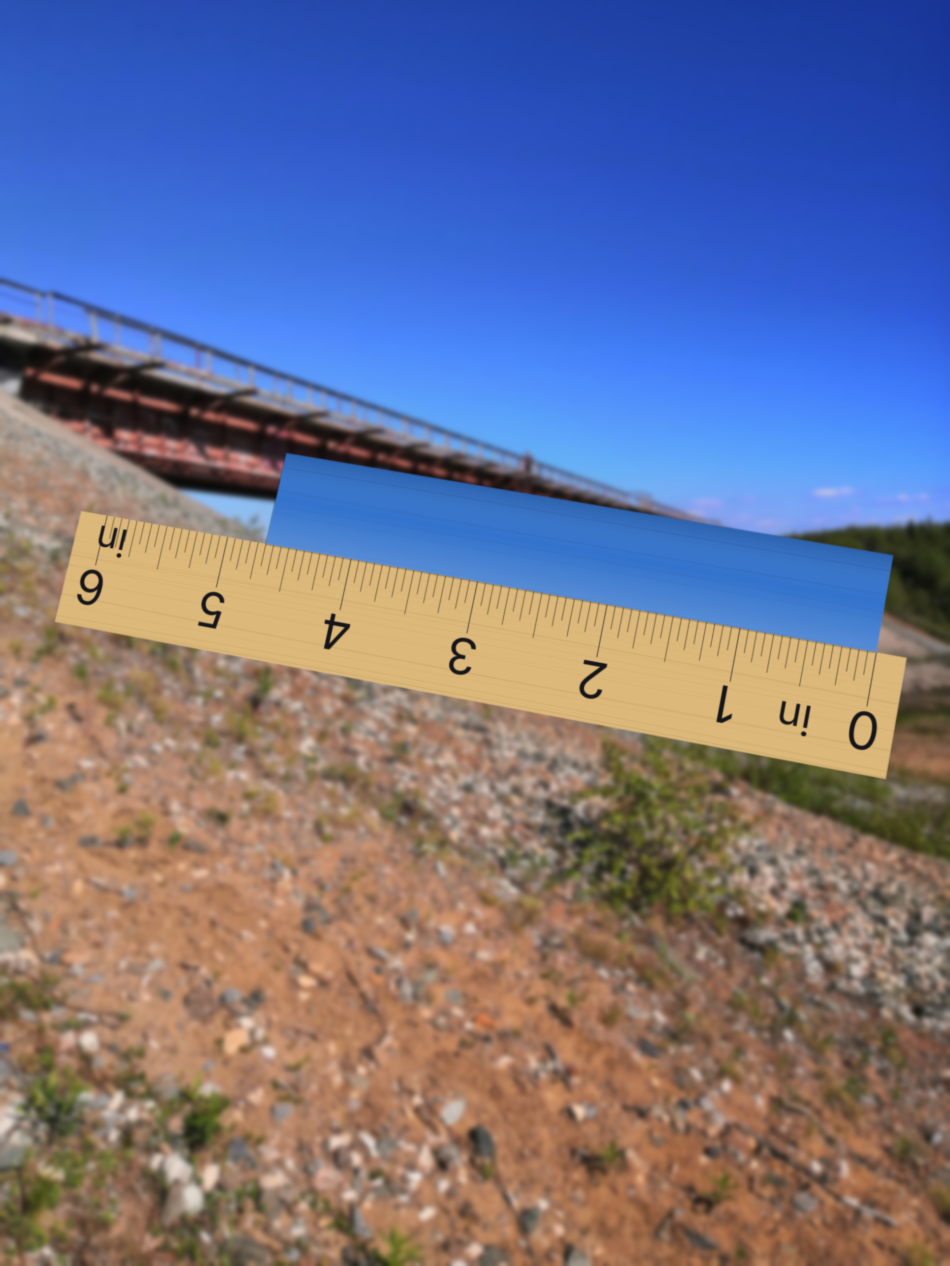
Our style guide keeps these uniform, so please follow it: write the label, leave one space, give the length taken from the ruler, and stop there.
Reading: 4.6875 in
